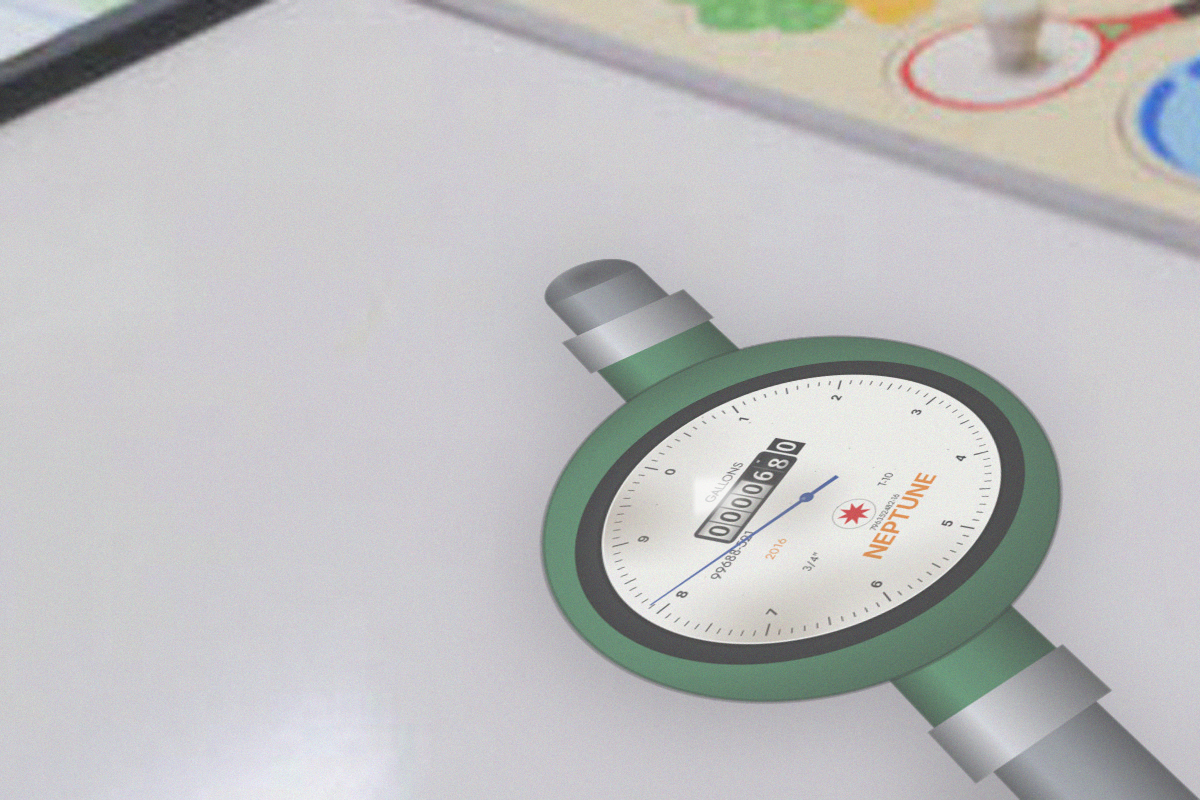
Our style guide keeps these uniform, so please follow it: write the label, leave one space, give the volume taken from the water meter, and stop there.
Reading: 678.1 gal
